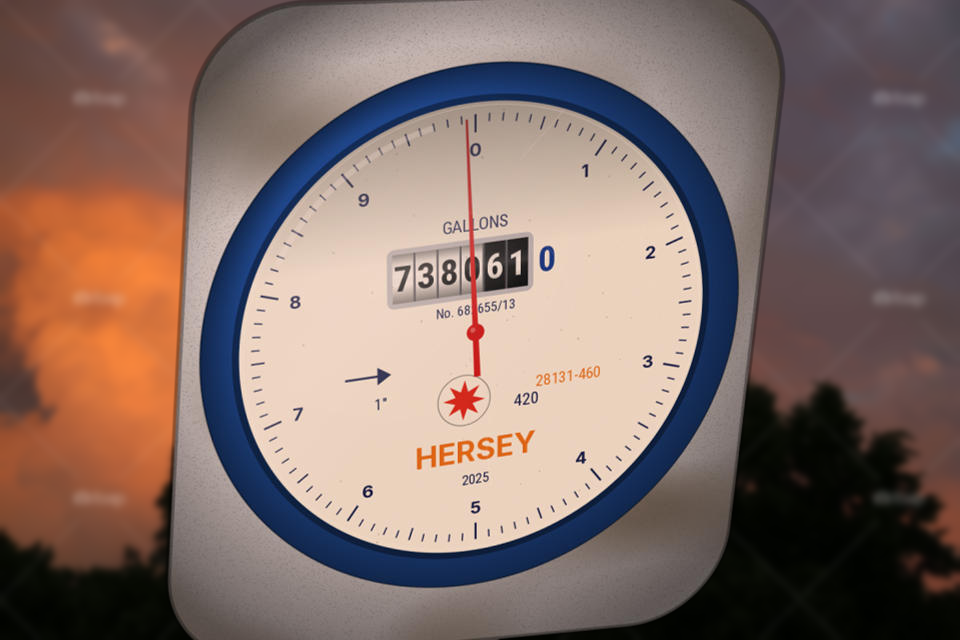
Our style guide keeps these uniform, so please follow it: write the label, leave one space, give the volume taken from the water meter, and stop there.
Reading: 7380609.9 gal
